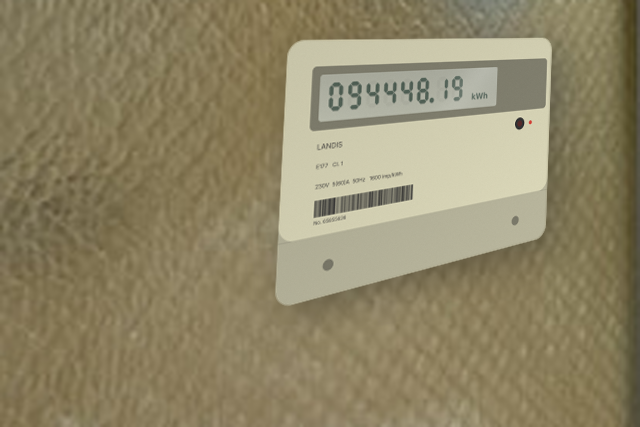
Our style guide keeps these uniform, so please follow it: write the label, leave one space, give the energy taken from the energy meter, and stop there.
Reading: 94448.19 kWh
